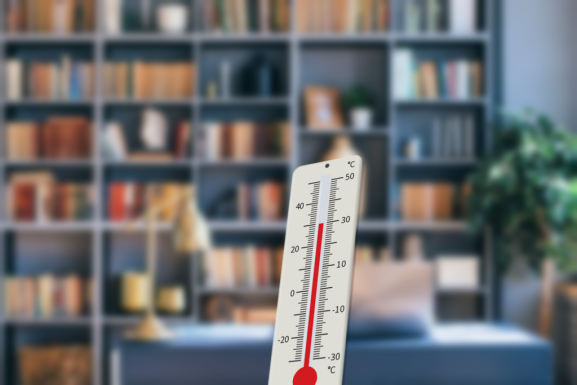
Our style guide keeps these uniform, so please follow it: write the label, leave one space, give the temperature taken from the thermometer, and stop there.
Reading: 30 °C
